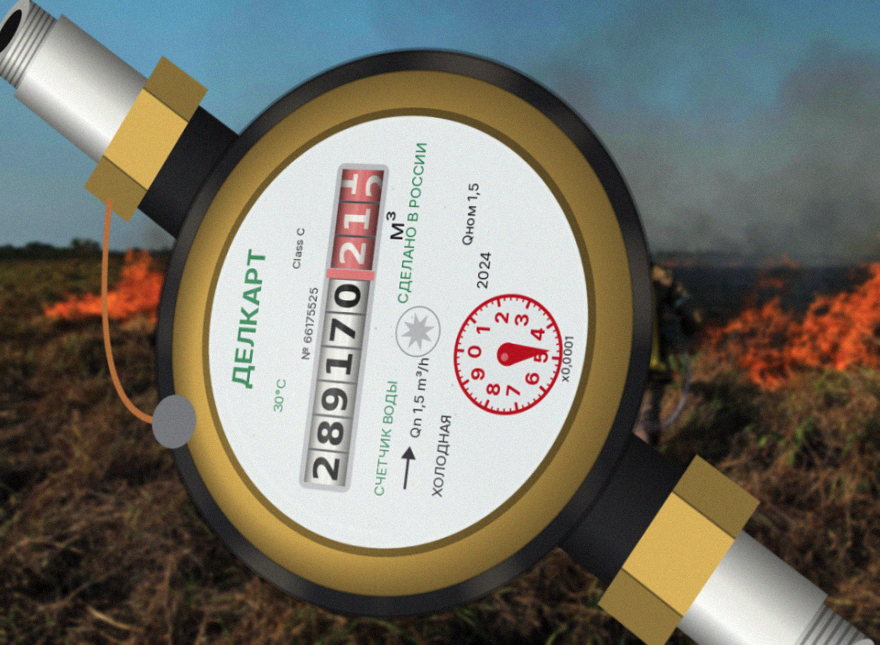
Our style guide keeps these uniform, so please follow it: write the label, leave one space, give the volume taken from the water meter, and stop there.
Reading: 289170.2114 m³
